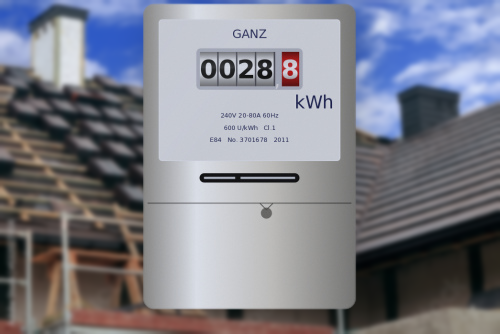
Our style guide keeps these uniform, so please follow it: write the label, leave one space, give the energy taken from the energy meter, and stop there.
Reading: 28.8 kWh
